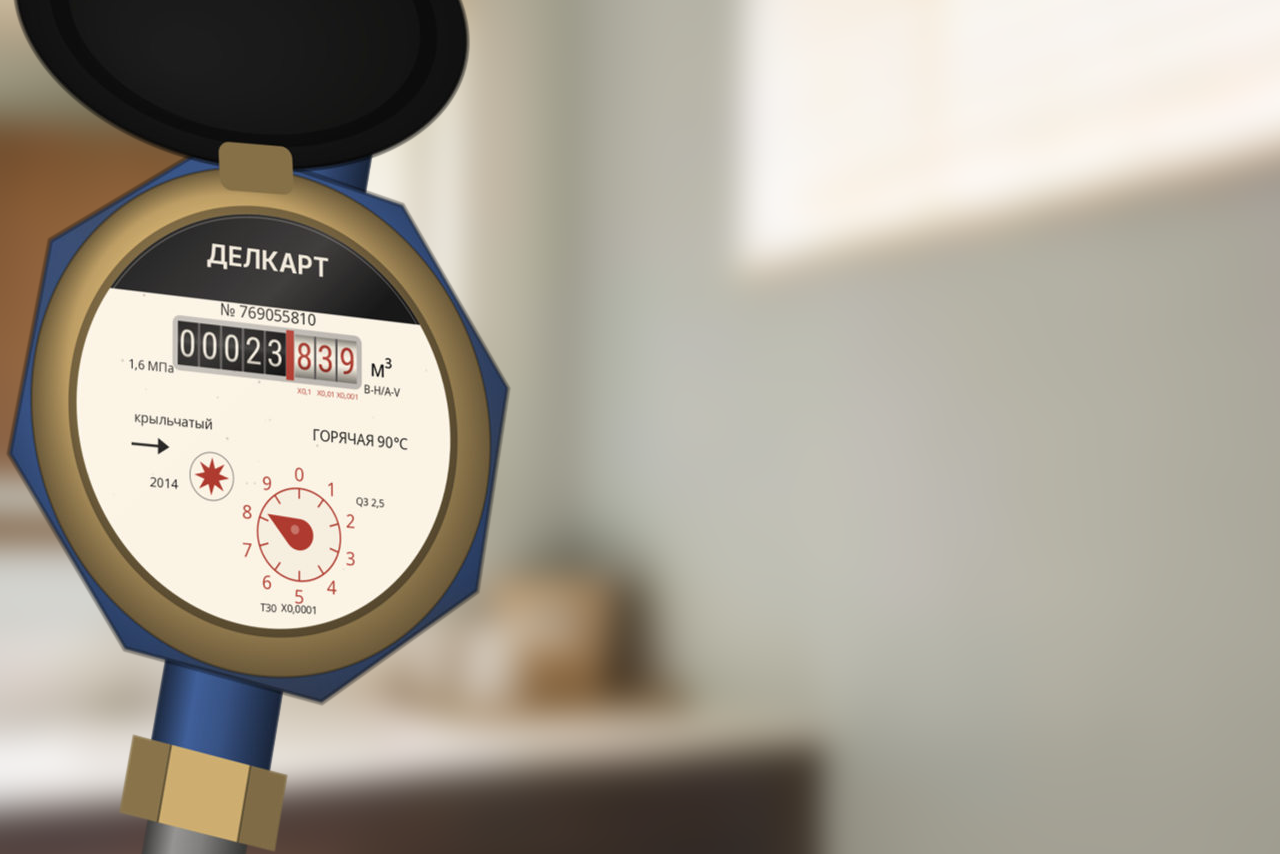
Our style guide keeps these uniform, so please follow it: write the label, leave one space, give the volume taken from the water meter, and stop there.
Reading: 23.8398 m³
